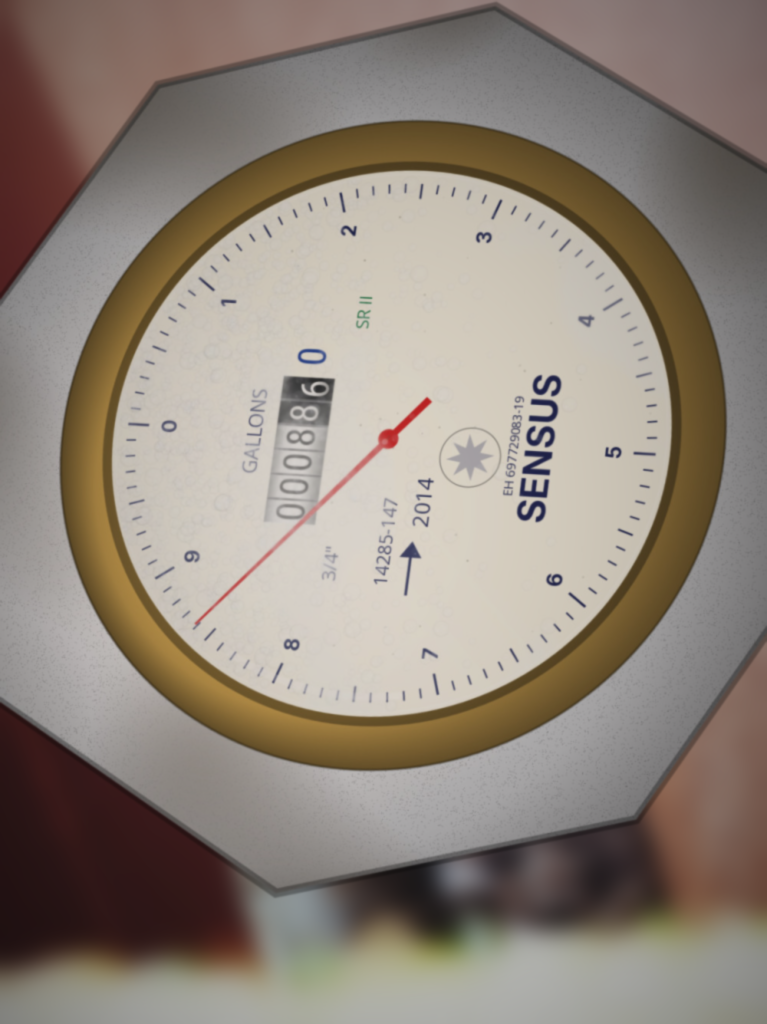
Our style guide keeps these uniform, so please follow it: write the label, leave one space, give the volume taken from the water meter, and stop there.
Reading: 8858.6 gal
